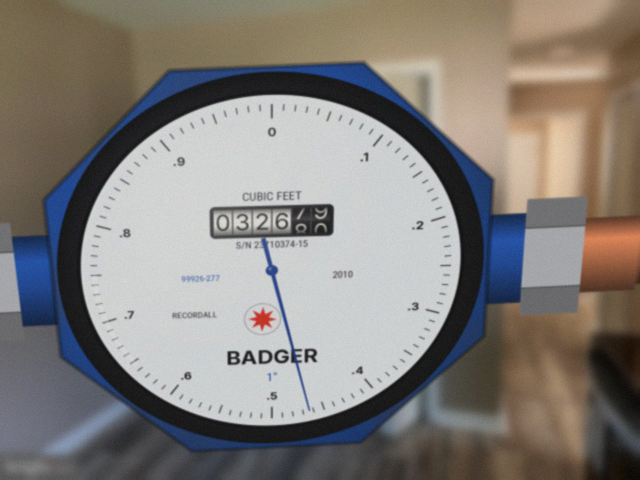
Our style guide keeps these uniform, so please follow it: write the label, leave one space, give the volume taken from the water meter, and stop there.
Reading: 32679.46 ft³
